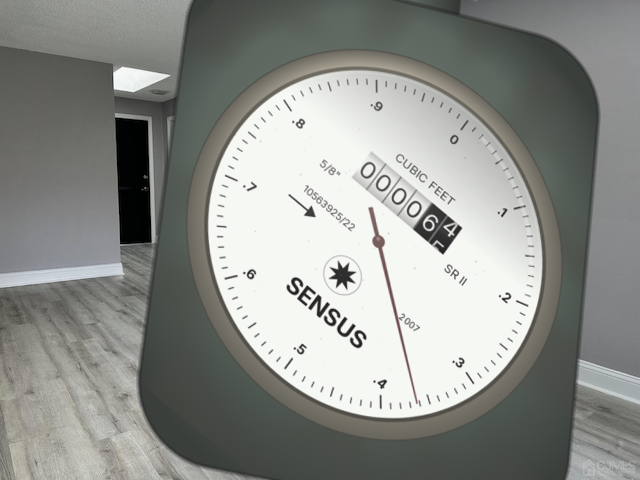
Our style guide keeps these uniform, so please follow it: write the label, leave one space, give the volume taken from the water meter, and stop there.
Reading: 64.36 ft³
